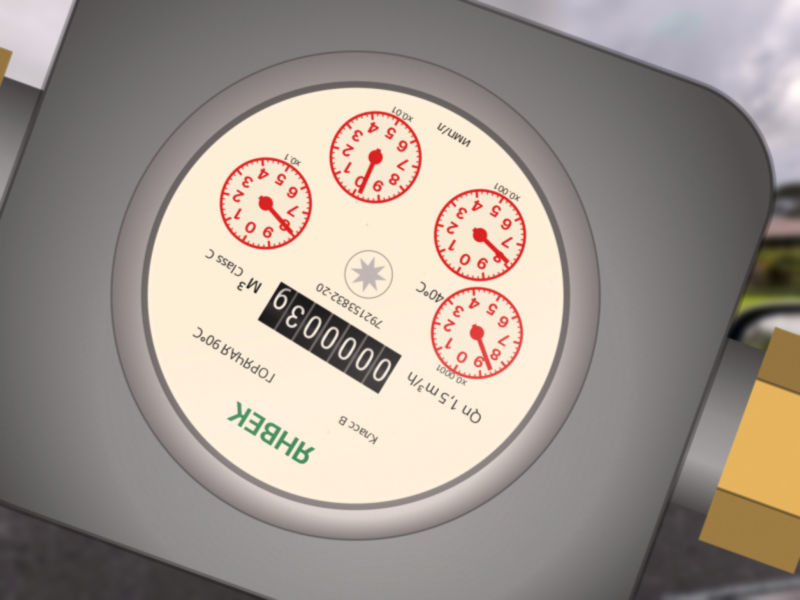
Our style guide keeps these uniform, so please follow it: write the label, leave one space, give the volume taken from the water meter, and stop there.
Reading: 38.7978 m³
